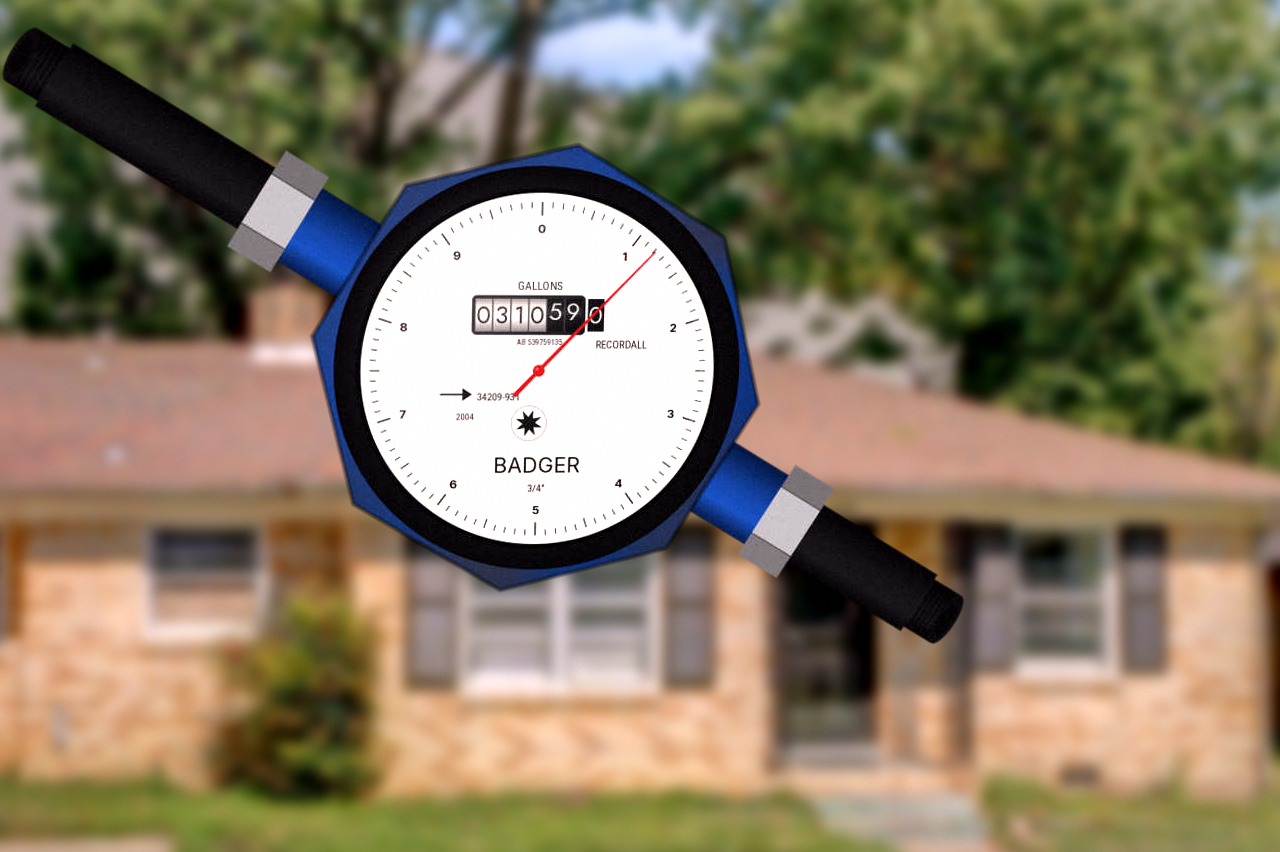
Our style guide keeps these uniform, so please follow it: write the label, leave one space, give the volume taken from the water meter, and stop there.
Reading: 310591.2 gal
